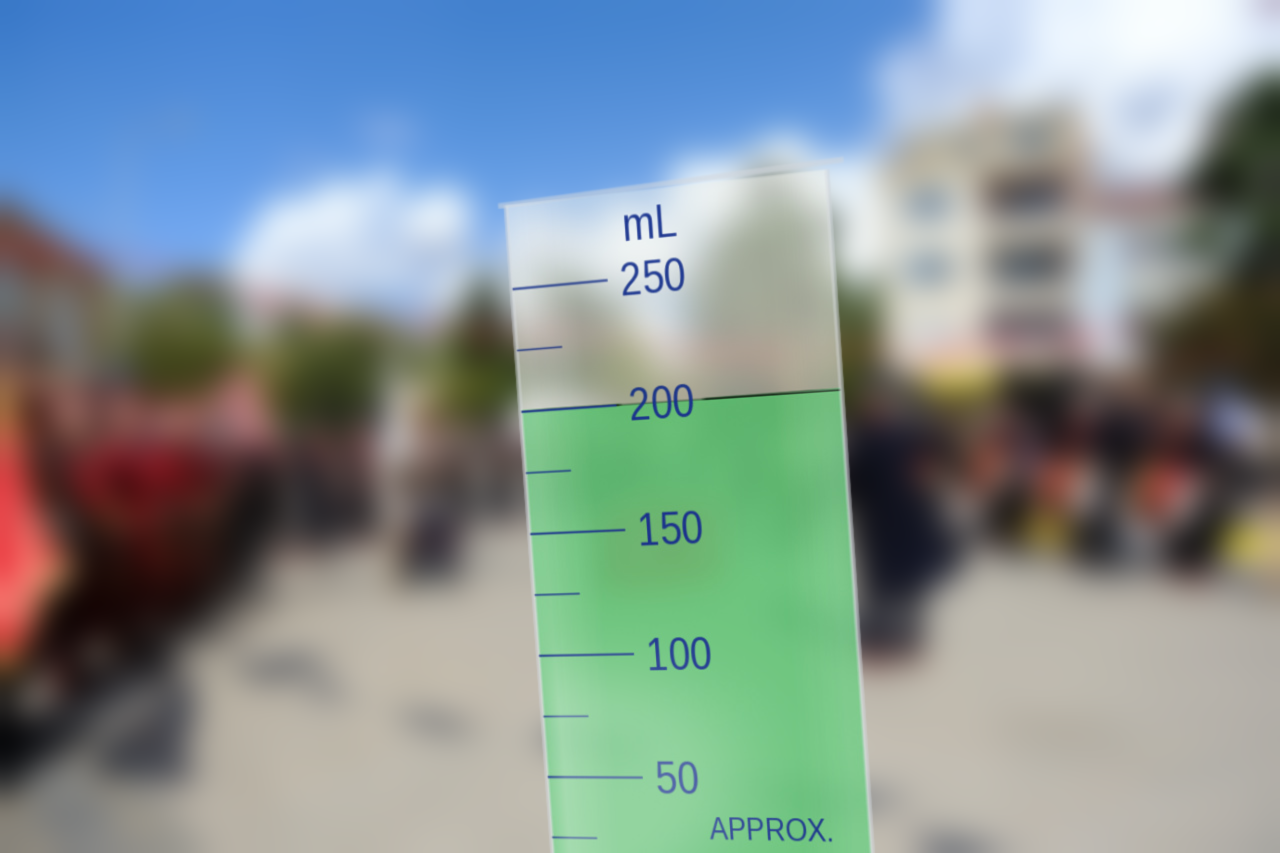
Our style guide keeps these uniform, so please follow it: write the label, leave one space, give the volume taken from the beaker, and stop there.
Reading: 200 mL
